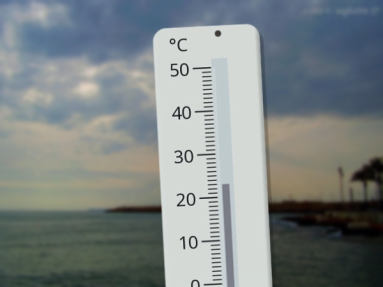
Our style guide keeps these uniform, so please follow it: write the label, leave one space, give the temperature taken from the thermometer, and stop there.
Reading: 23 °C
